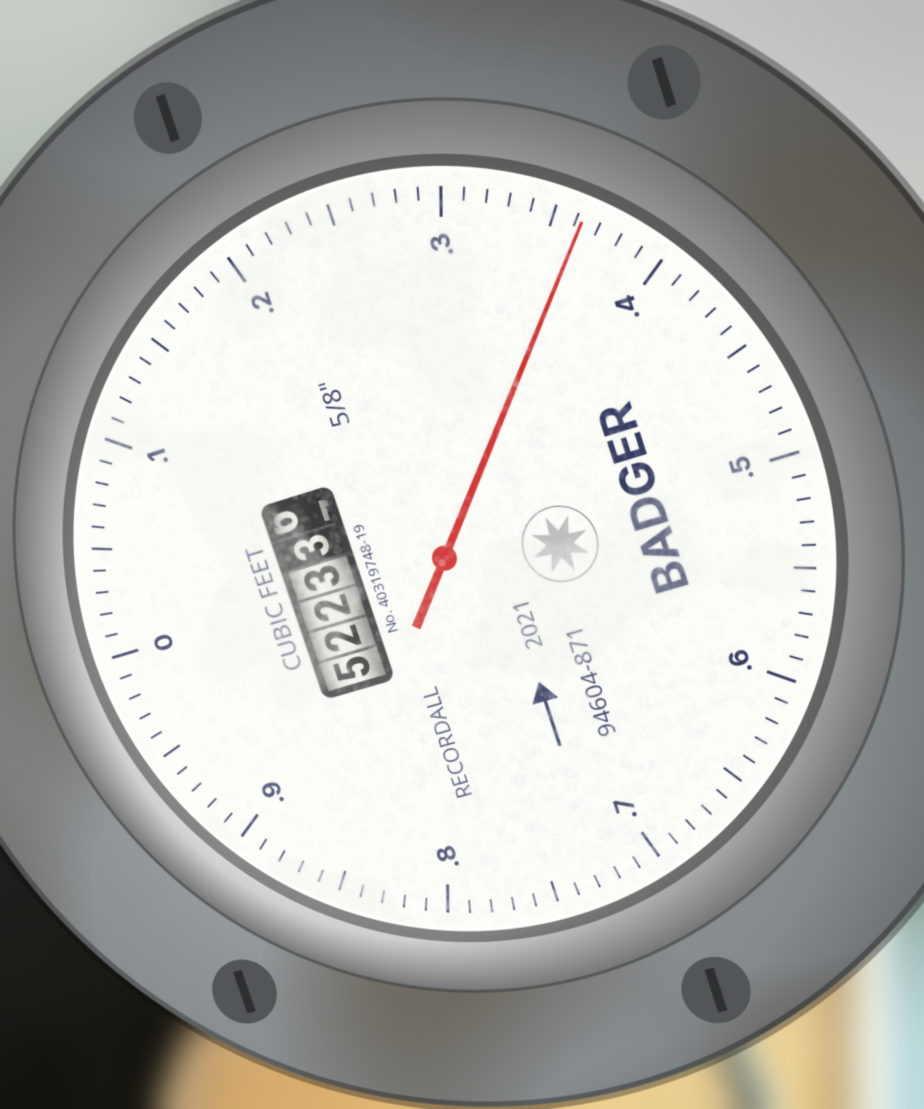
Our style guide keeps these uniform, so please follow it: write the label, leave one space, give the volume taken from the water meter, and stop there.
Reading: 522336.36 ft³
